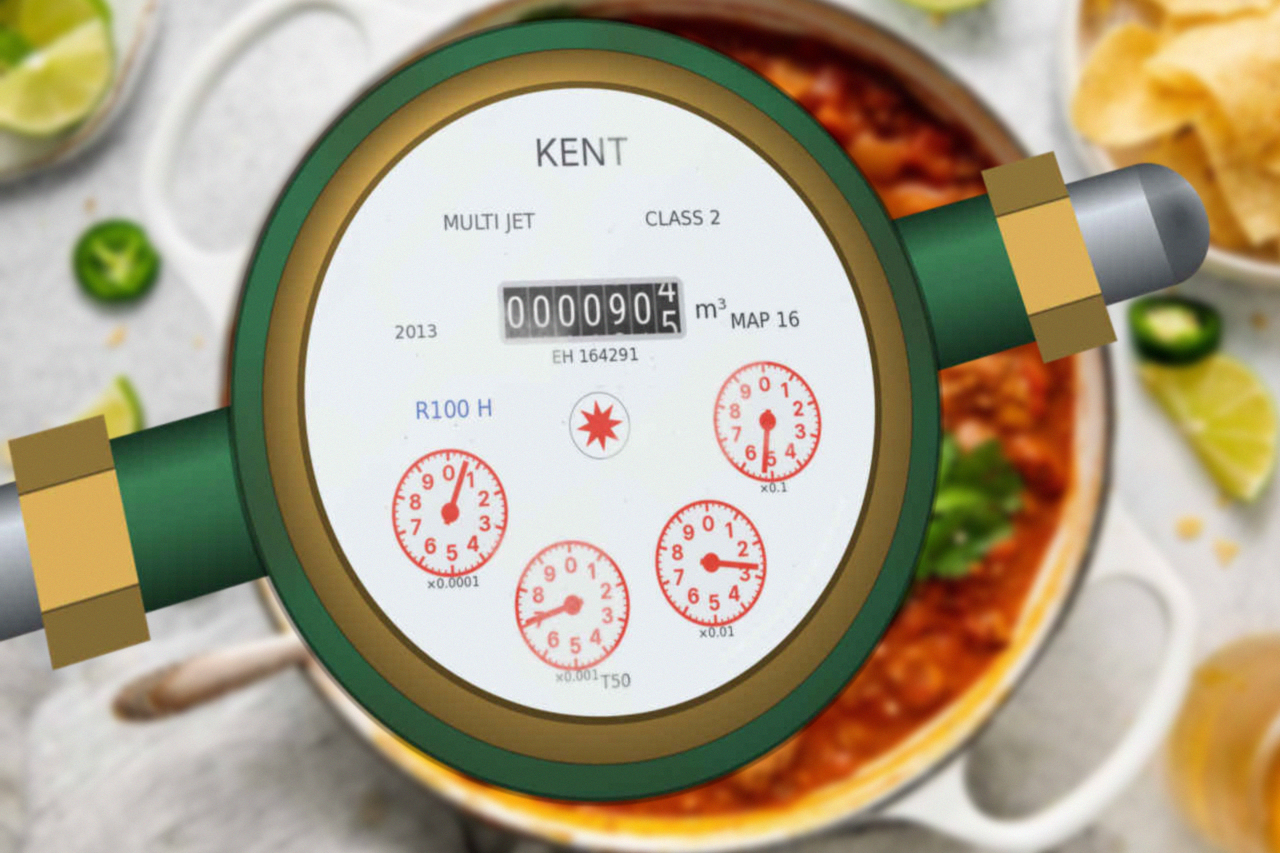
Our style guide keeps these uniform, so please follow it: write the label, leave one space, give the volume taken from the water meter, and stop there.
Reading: 904.5270 m³
